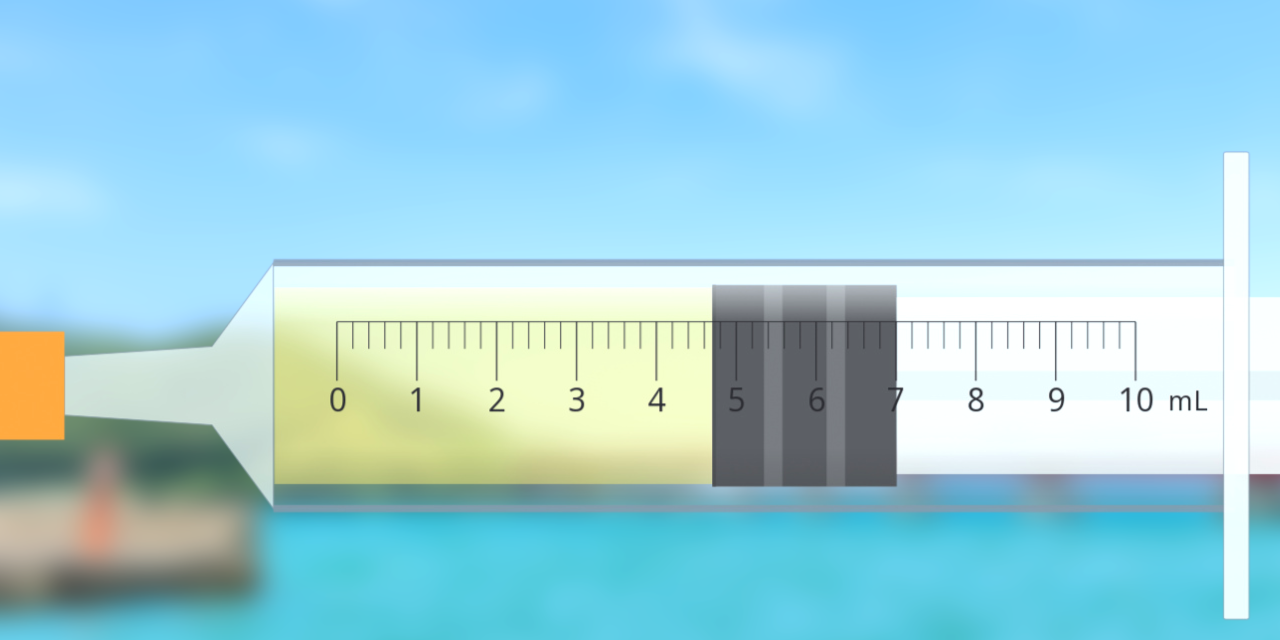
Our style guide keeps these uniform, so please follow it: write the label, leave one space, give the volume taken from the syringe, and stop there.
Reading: 4.7 mL
